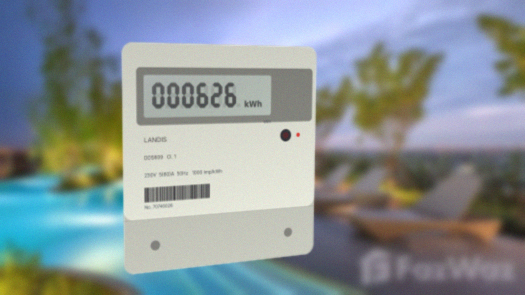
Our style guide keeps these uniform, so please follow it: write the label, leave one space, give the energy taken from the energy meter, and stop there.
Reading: 626 kWh
